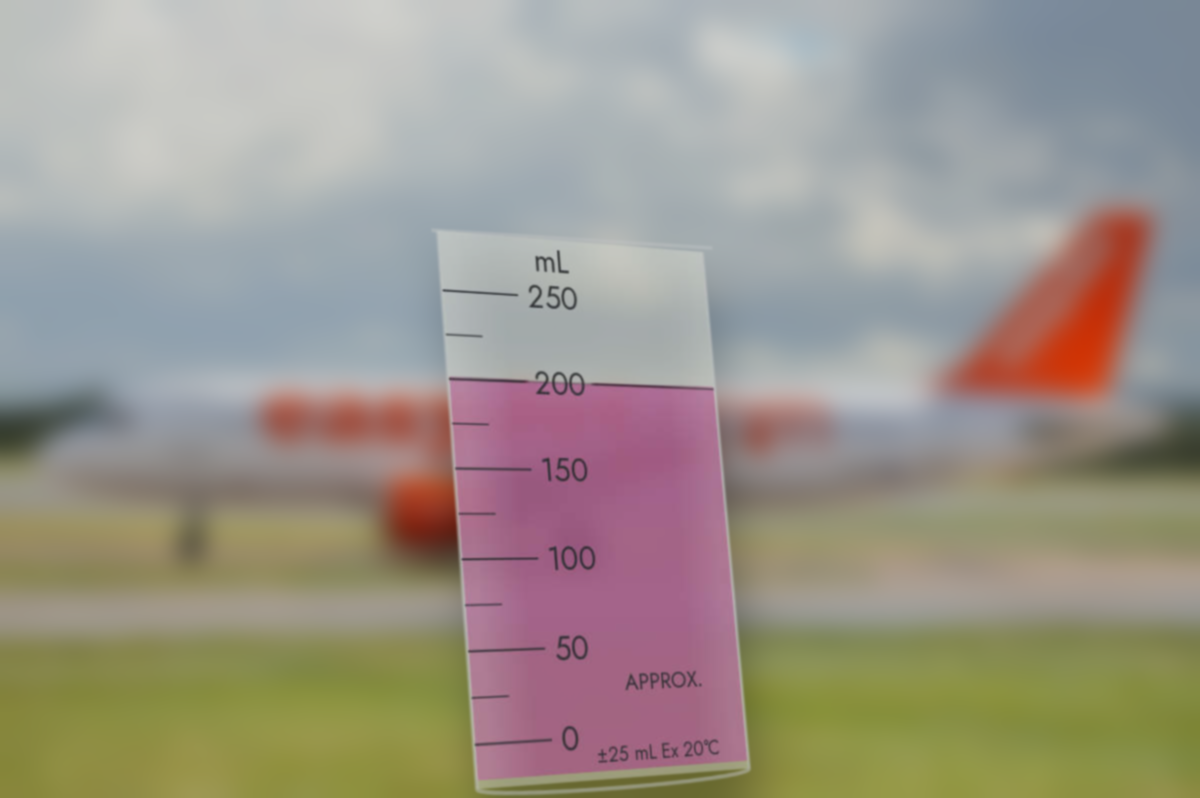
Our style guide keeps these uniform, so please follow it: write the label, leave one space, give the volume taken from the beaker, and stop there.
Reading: 200 mL
